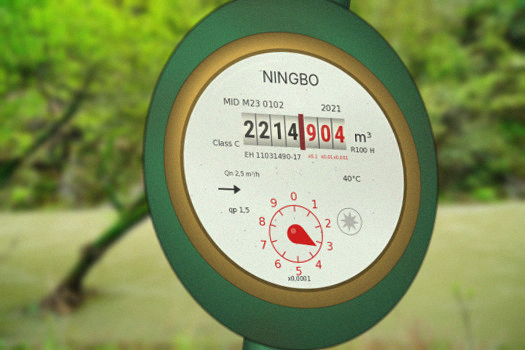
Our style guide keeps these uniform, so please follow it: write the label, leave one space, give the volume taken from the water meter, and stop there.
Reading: 2214.9043 m³
